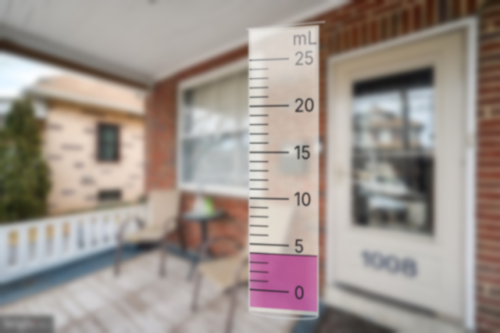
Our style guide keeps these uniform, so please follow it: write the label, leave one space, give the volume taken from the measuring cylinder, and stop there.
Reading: 4 mL
